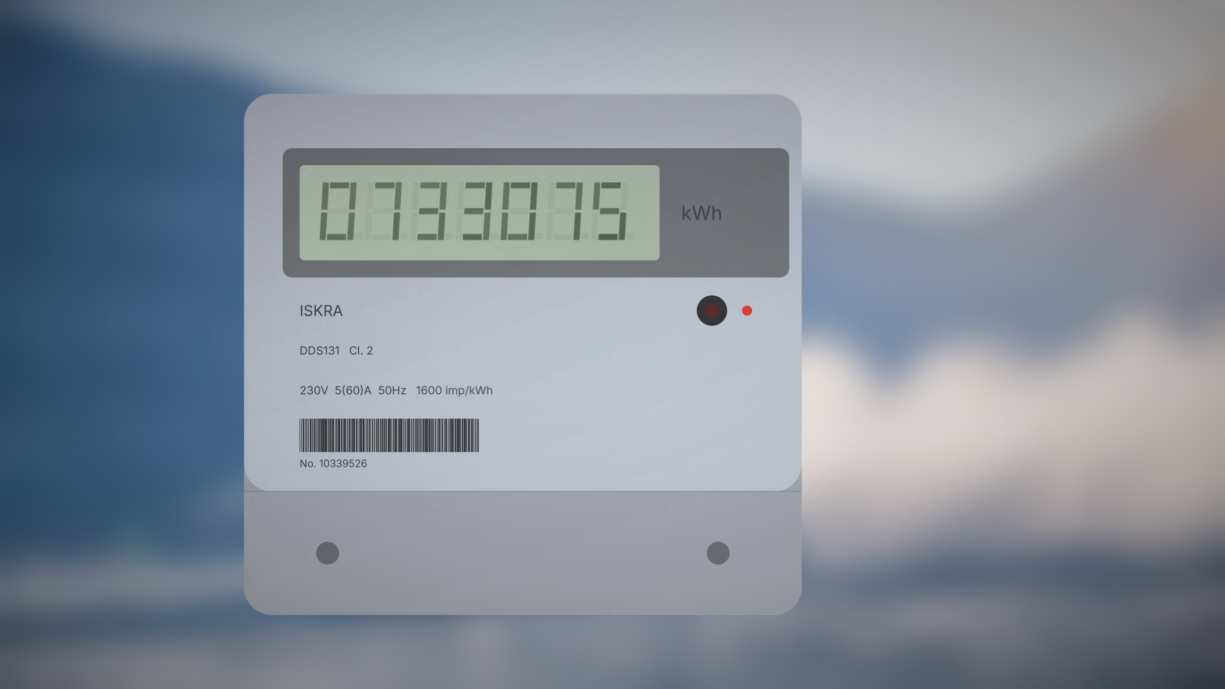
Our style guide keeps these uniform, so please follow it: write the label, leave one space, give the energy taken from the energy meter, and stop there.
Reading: 733075 kWh
